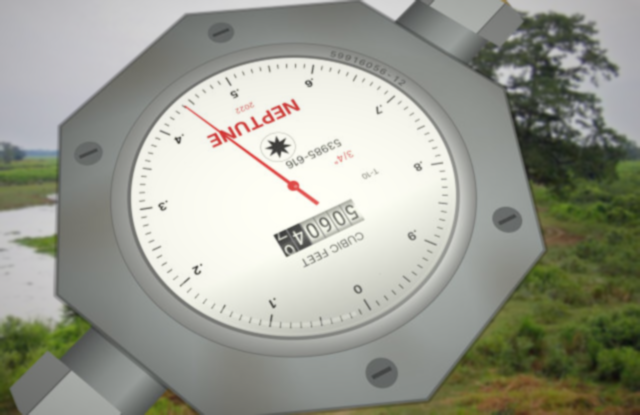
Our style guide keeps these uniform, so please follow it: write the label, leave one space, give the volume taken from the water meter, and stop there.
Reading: 506046.44 ft³
